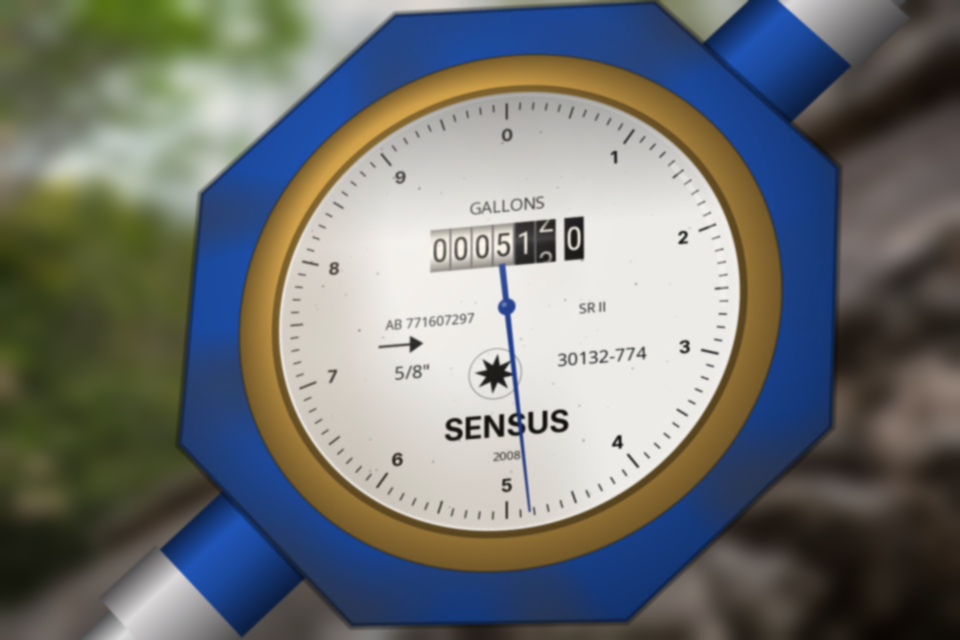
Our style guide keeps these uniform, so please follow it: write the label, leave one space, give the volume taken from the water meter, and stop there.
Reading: 5124.8 gal
